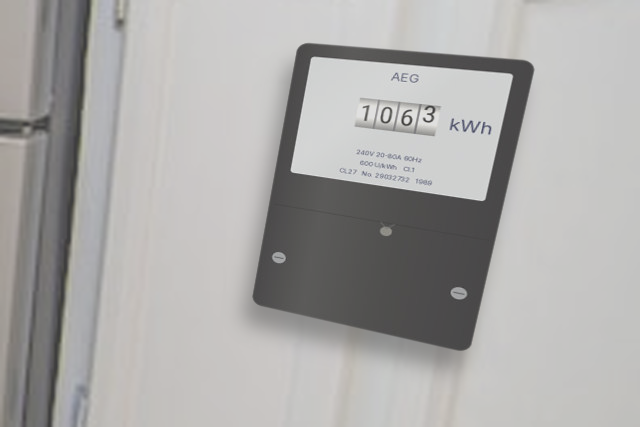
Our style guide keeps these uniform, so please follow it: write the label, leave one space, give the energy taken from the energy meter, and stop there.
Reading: 1063 kWh
